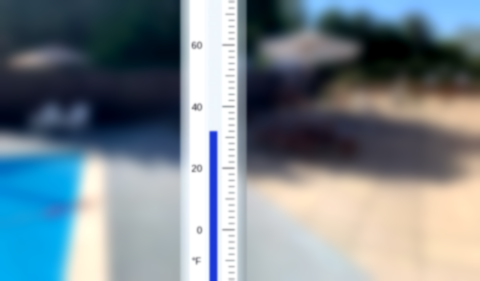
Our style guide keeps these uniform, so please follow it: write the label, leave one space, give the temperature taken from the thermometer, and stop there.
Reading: 32 °F
